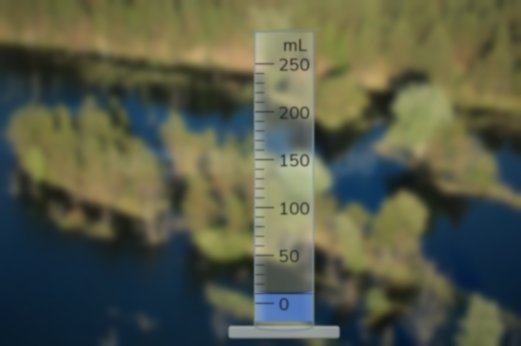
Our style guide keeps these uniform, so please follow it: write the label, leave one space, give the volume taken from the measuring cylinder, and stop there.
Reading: 10 mL
